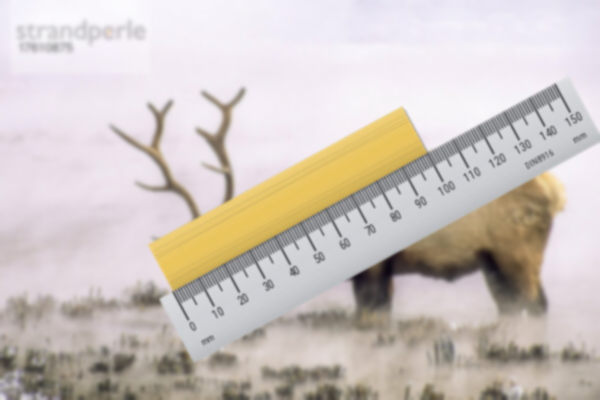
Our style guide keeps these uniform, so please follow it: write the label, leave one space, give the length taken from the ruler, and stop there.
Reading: 100 mm
